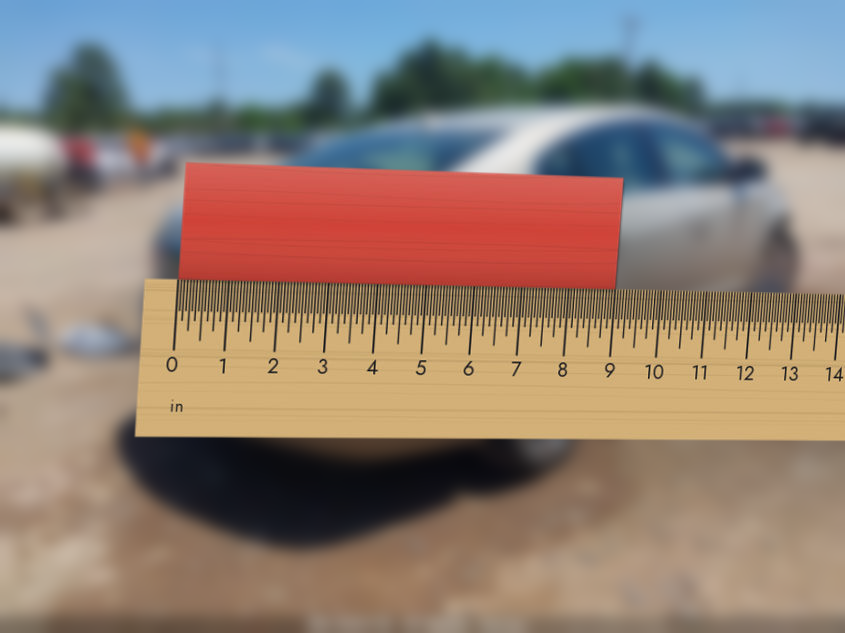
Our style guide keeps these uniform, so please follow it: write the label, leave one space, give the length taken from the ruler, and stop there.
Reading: 9 in
